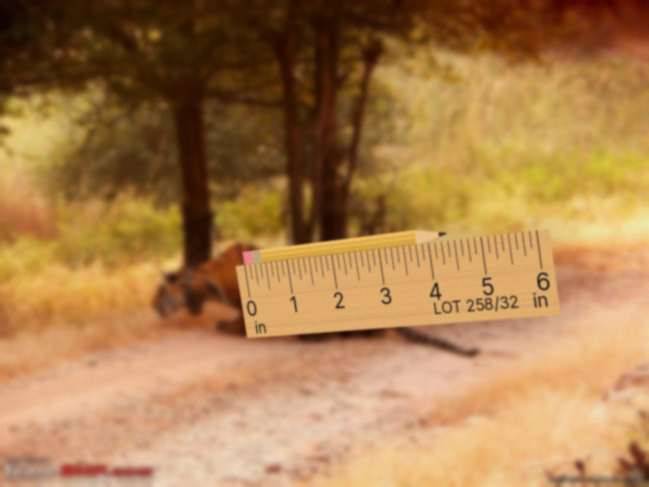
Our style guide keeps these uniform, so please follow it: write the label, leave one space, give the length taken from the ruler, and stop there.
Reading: 4.375 in
